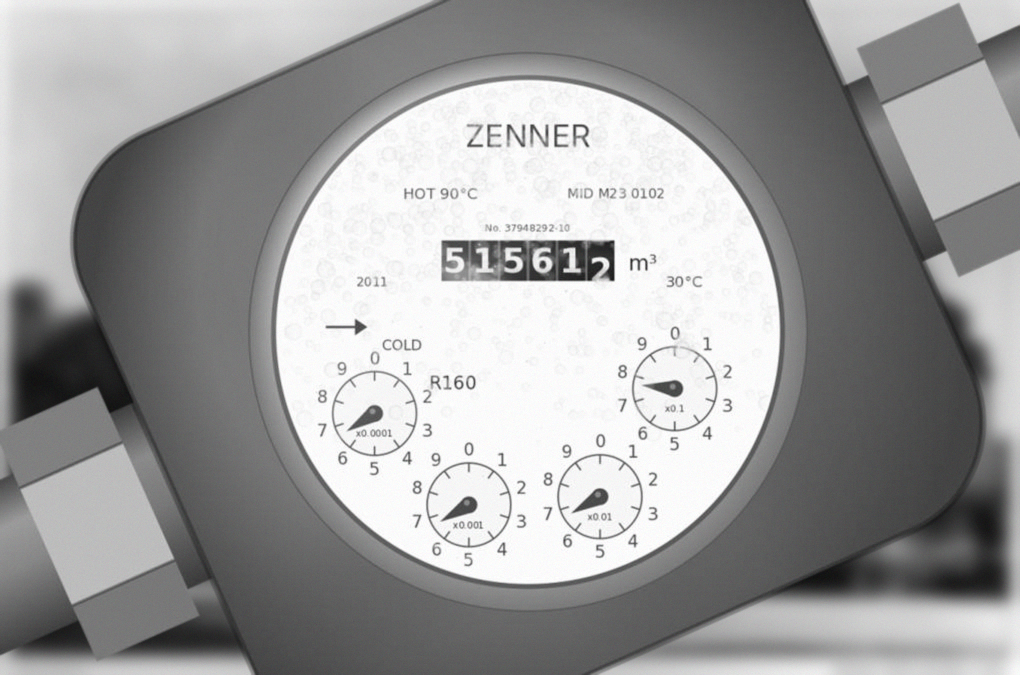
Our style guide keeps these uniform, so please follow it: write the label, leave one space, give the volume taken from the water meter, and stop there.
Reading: 515611.7666 m³
